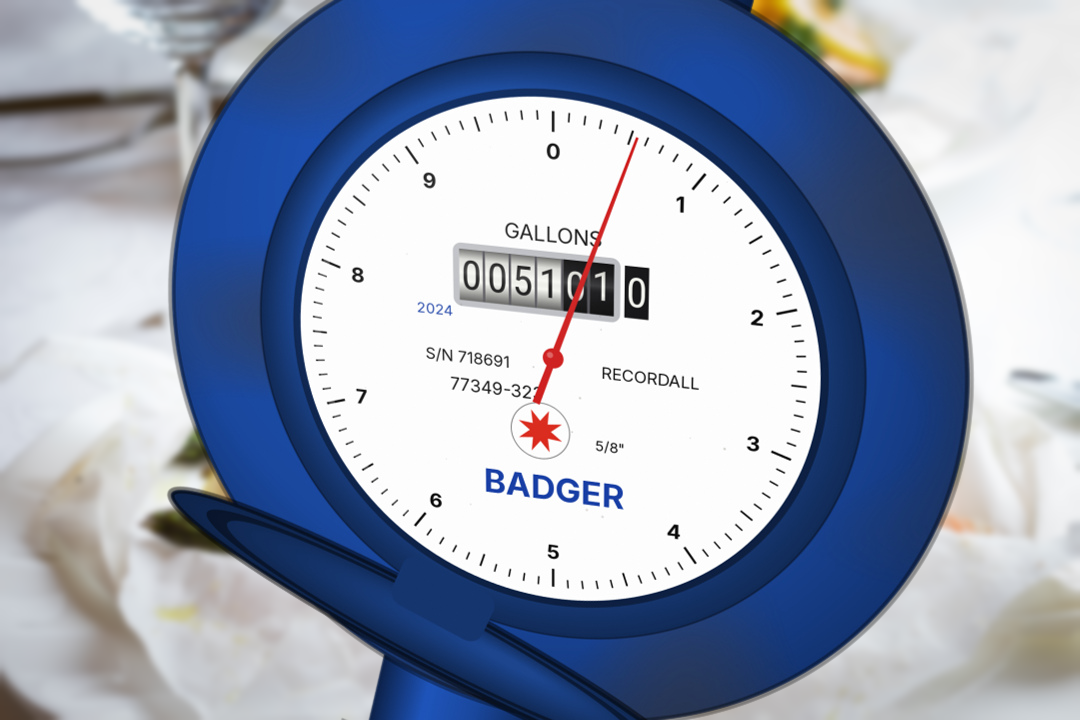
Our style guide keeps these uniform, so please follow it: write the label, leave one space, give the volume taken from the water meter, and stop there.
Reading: 51010.5 gal
